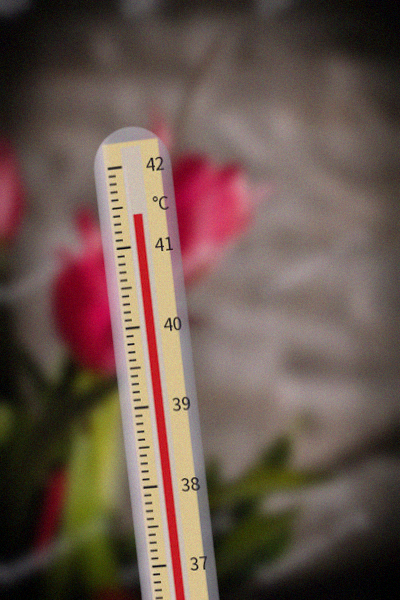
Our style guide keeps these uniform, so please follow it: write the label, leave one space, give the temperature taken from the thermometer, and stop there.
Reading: 41.4 °C
